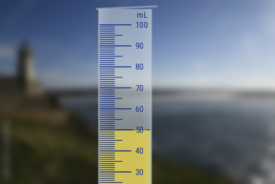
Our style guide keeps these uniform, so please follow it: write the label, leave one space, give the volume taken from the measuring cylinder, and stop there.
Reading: 50 mL
